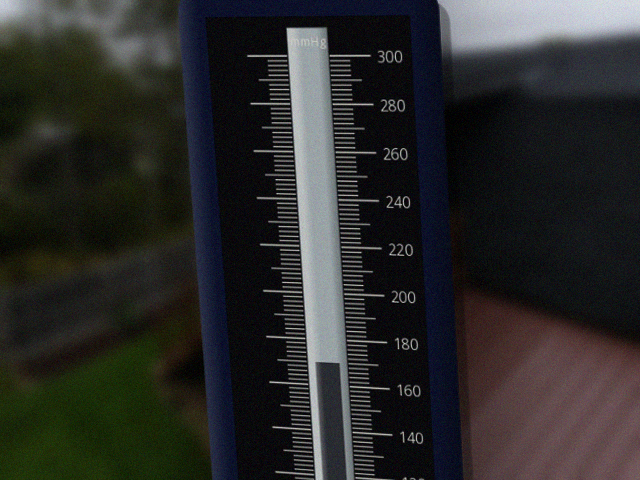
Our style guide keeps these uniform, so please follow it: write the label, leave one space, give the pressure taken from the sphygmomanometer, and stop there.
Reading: 170 mmHg
